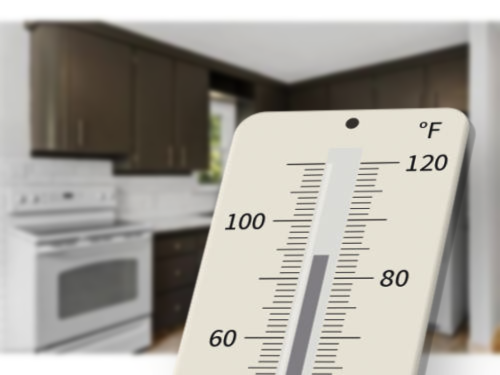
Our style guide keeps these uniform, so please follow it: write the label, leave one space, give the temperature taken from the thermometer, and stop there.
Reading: 88 °F
